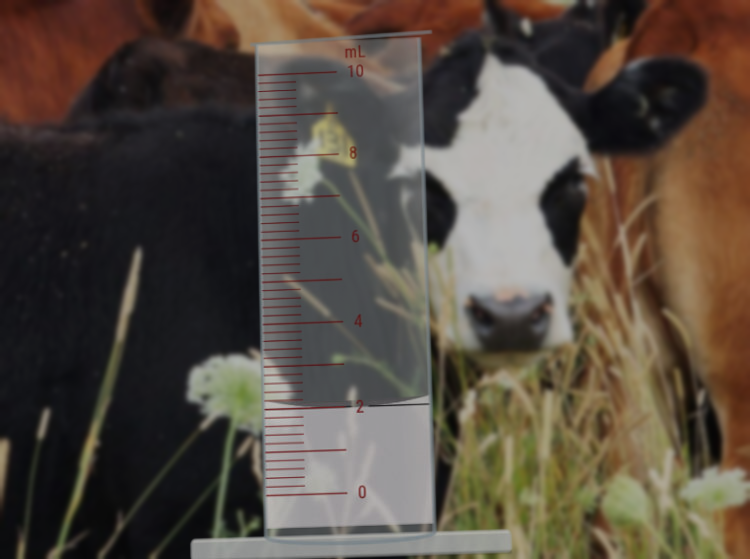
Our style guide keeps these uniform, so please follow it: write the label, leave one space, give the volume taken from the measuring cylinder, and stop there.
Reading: 2 mL
